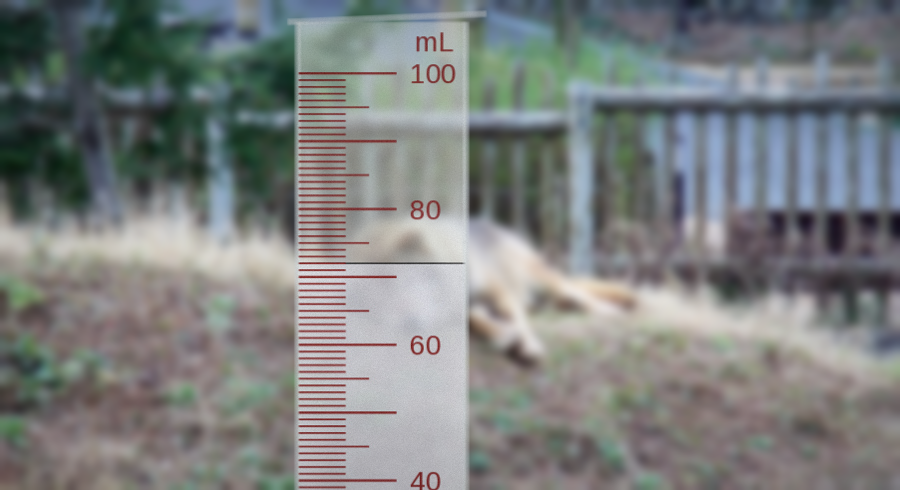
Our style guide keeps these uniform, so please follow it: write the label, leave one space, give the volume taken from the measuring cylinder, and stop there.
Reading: 72 mL
